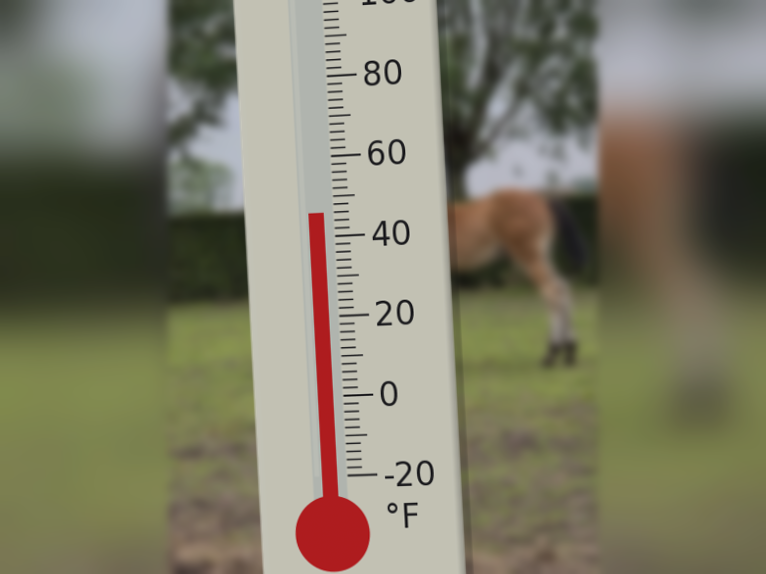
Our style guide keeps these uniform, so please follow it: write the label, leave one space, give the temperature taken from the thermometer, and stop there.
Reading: 46 °F
